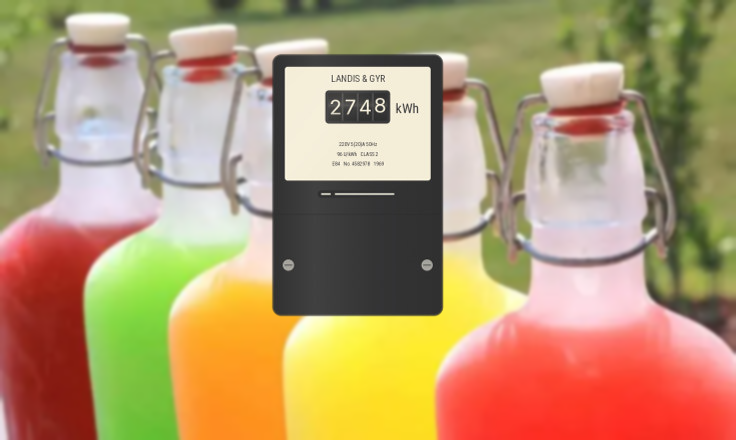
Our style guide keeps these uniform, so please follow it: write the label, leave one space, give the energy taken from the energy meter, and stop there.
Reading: 2748 kWh
